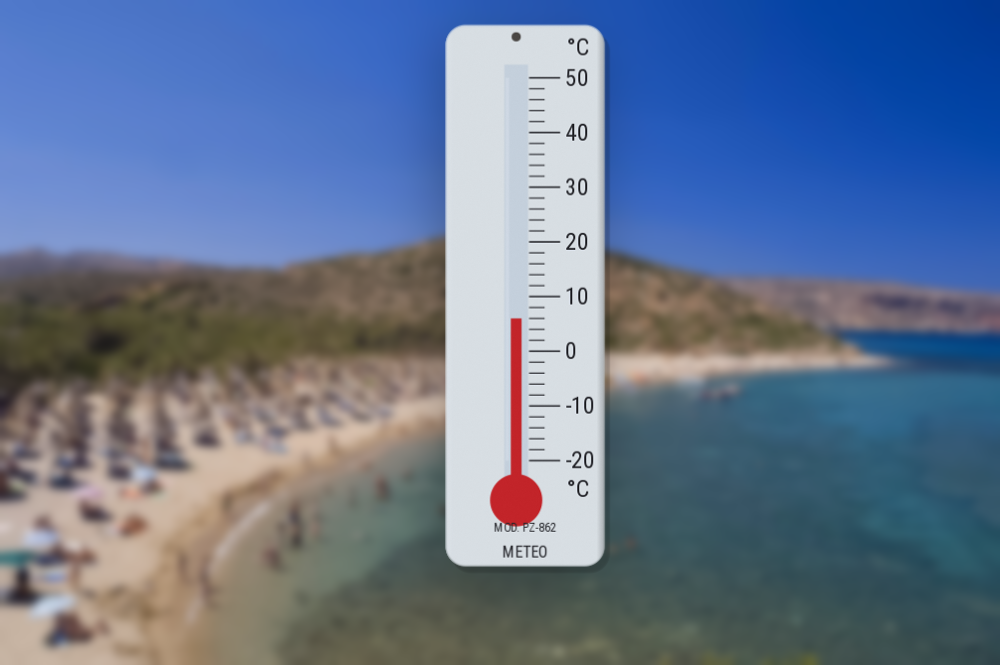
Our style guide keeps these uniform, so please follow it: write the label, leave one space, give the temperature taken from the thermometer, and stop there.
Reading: 6 °C
